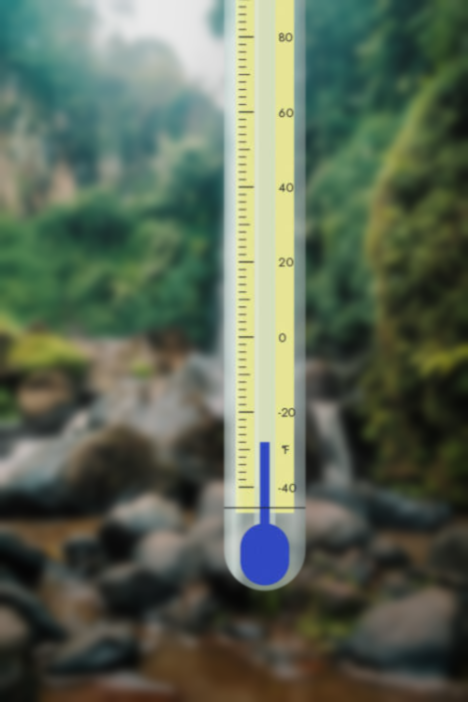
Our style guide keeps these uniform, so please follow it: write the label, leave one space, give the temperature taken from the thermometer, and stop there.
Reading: -28 °F
